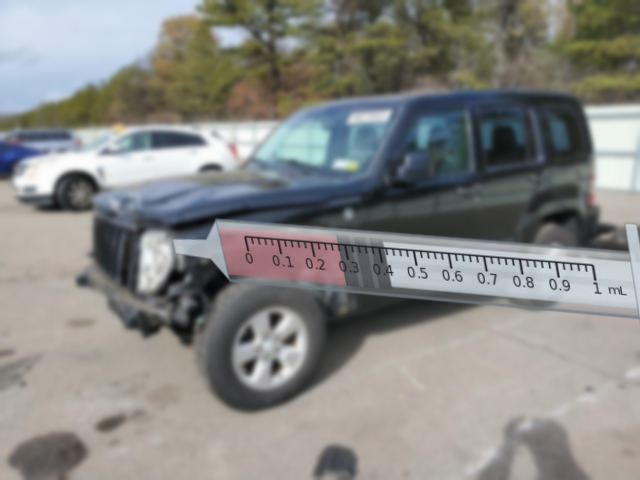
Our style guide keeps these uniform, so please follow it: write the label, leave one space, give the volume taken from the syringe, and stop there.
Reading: 0.28 mL
